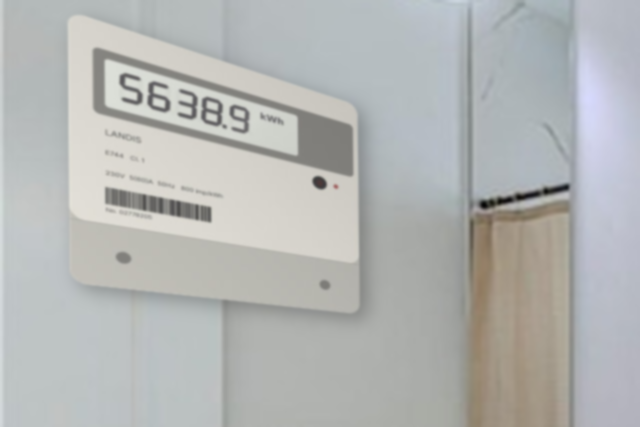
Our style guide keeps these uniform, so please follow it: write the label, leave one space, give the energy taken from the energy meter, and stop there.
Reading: 5638.9 kWh
